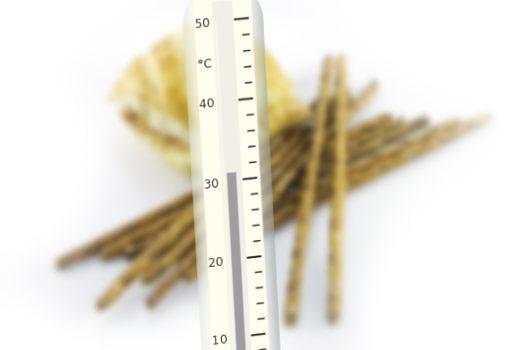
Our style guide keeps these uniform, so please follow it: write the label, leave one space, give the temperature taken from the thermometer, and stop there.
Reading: 31 °C
